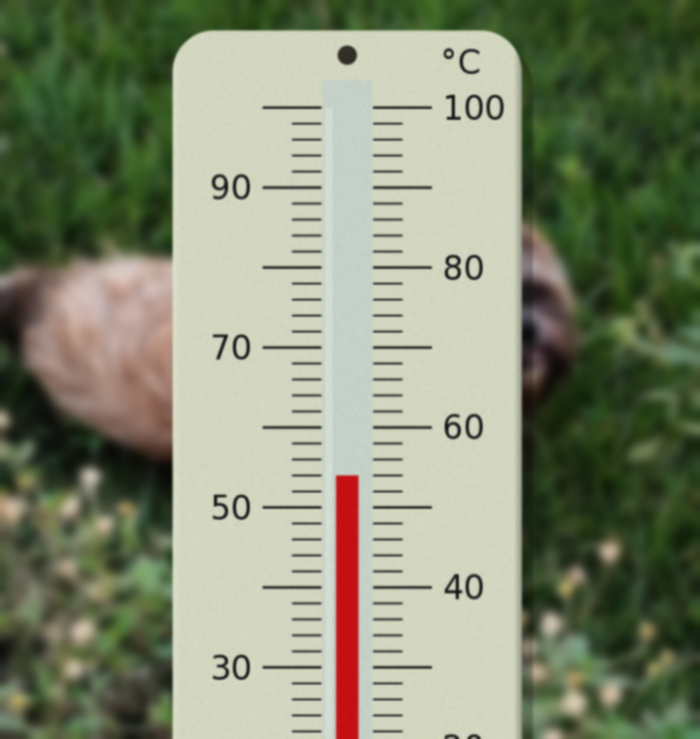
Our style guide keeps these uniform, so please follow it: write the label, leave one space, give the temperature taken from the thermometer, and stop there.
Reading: 54 °C
